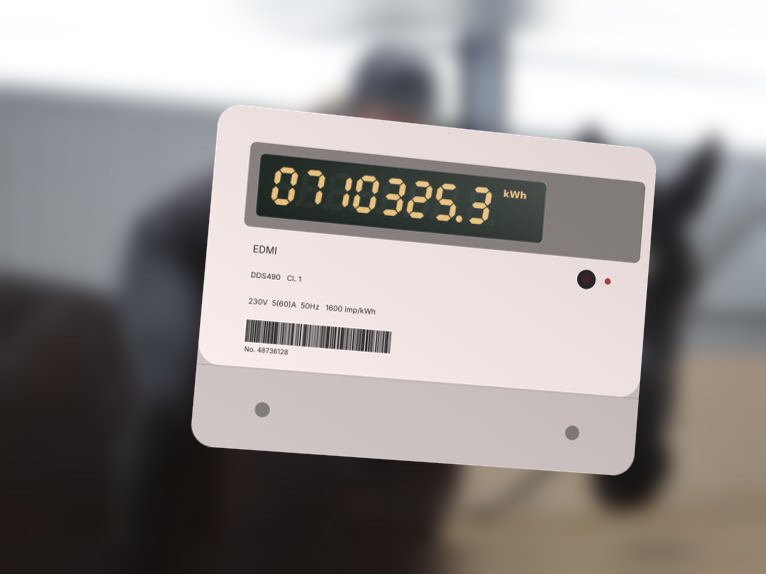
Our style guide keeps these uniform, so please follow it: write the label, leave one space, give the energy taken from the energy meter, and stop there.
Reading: 710325.3 kWh
